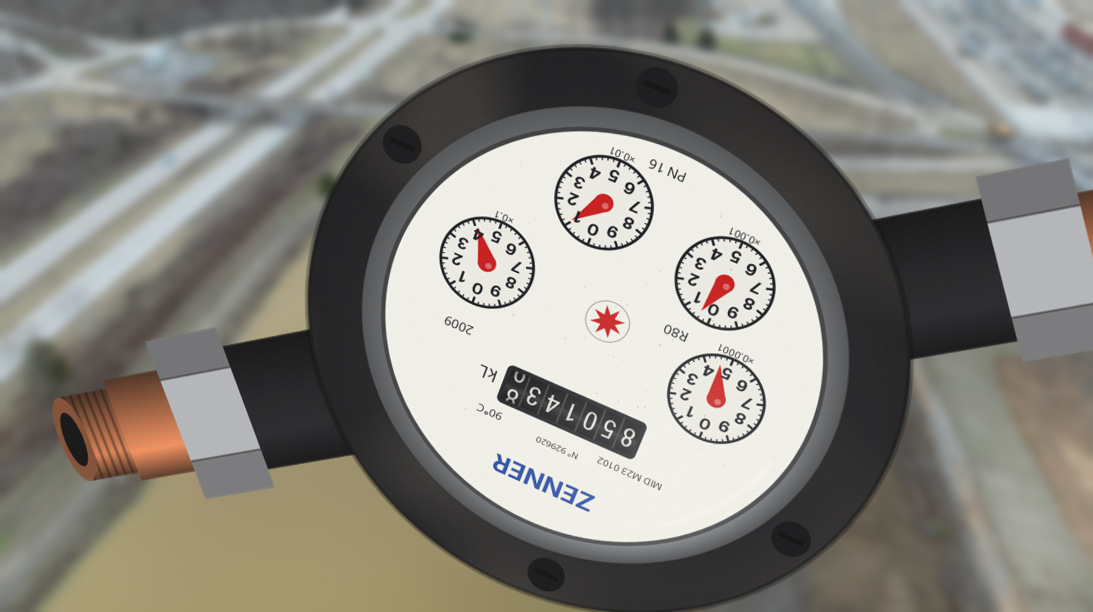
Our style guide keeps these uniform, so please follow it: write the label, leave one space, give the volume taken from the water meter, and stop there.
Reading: 8501438.4104 kL
